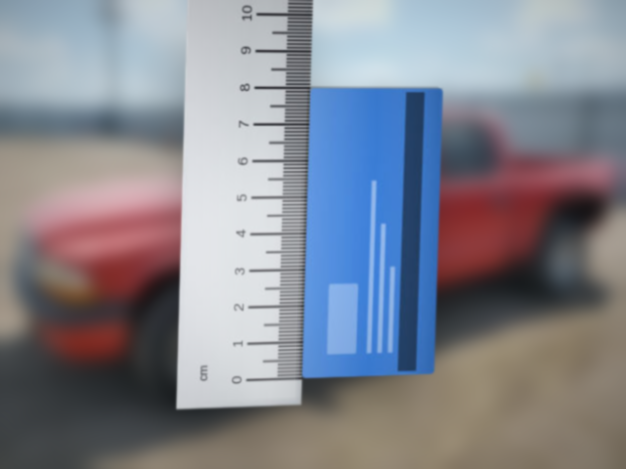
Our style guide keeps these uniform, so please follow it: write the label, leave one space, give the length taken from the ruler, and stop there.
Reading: 8 cm
